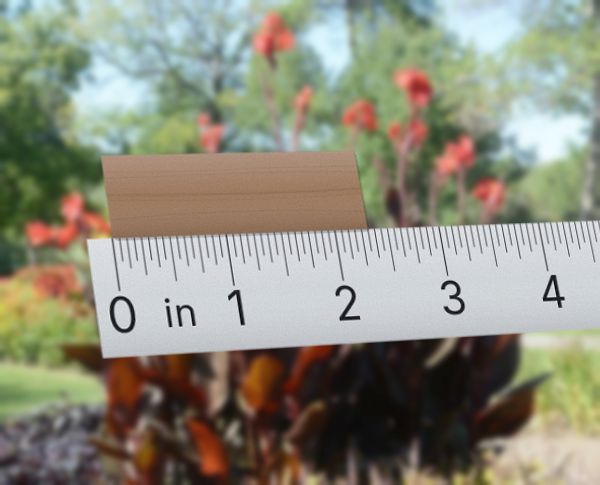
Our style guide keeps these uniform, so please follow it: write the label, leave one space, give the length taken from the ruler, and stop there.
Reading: 2.3125 in
